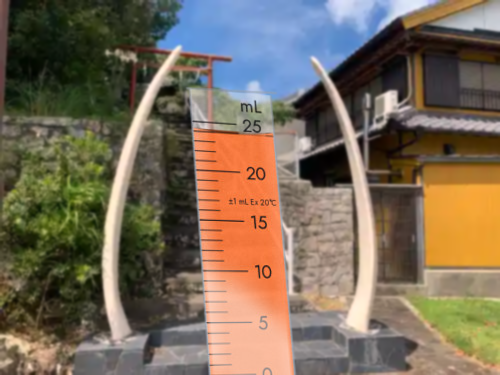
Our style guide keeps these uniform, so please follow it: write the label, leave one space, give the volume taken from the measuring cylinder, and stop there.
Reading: 24 mL
